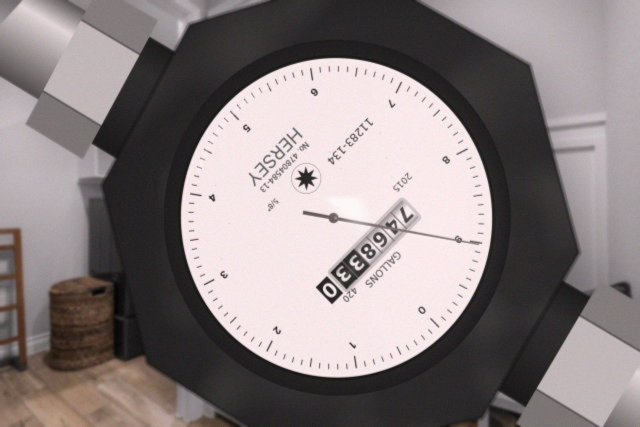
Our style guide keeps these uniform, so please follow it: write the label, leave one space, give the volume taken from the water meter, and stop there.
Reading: 7468329.0 gal
